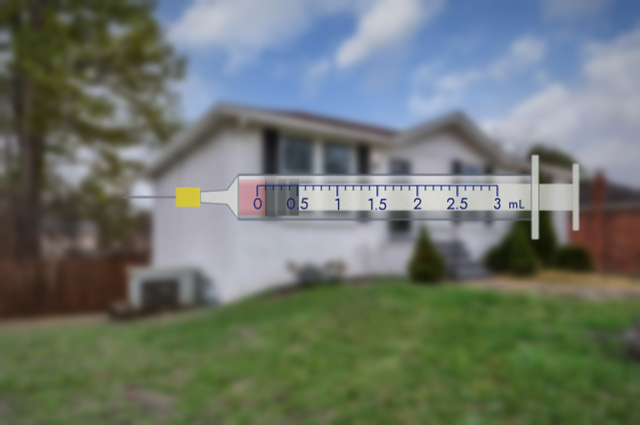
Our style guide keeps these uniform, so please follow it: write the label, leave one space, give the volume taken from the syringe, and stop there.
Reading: 0.1 mL
